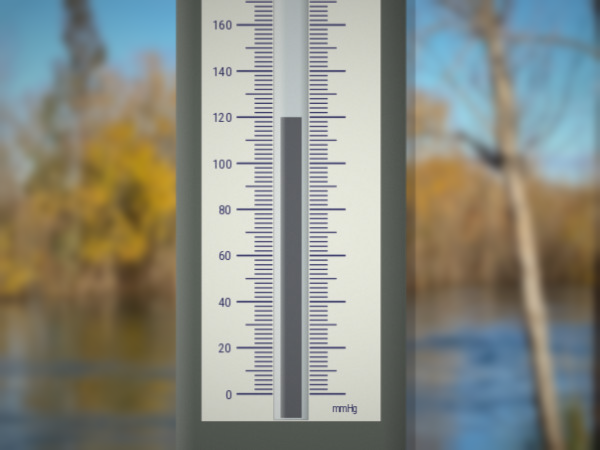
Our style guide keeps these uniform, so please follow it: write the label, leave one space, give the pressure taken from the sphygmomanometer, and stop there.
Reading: 120 mmHg
